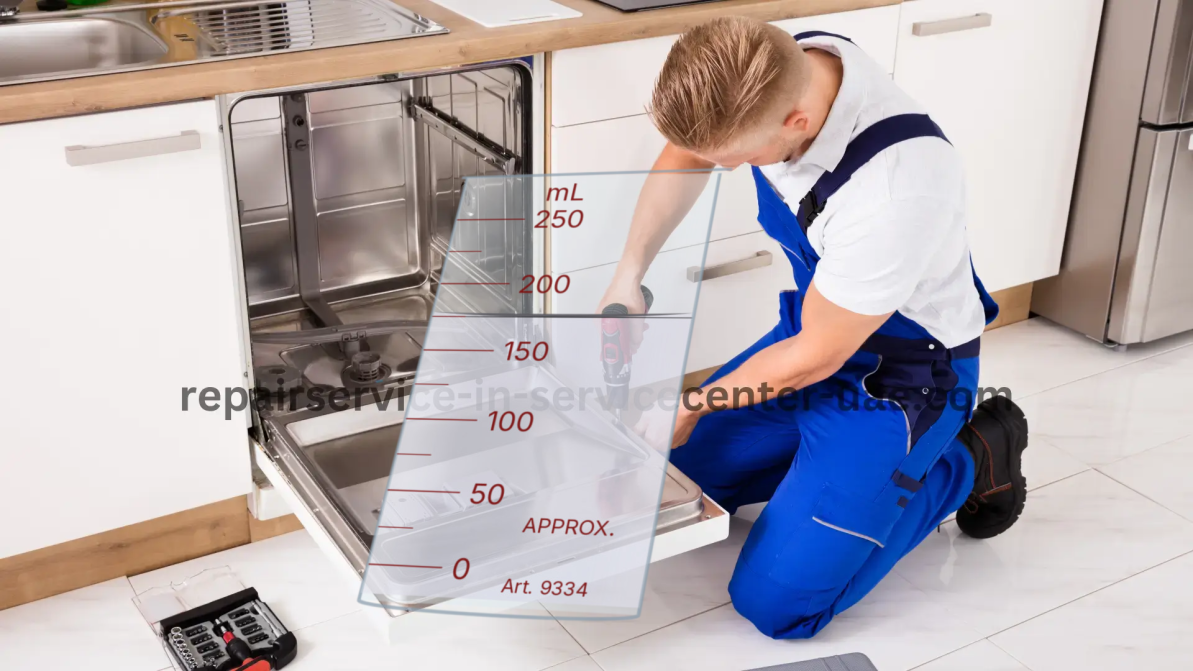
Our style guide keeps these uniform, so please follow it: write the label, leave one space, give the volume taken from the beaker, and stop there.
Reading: 175 mL
